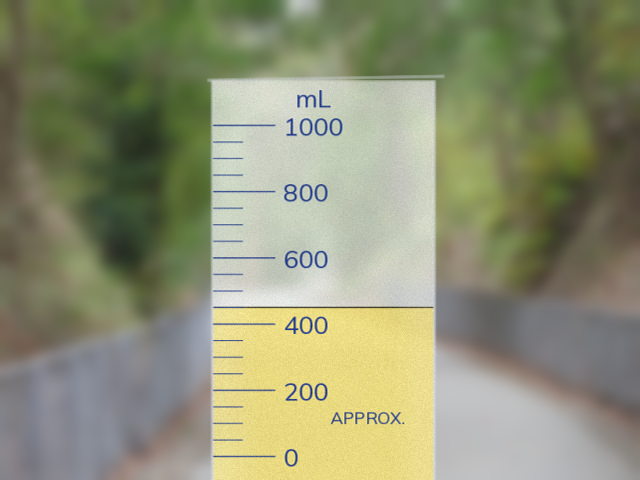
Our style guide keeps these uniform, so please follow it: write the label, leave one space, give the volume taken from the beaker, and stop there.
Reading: 450 mL
